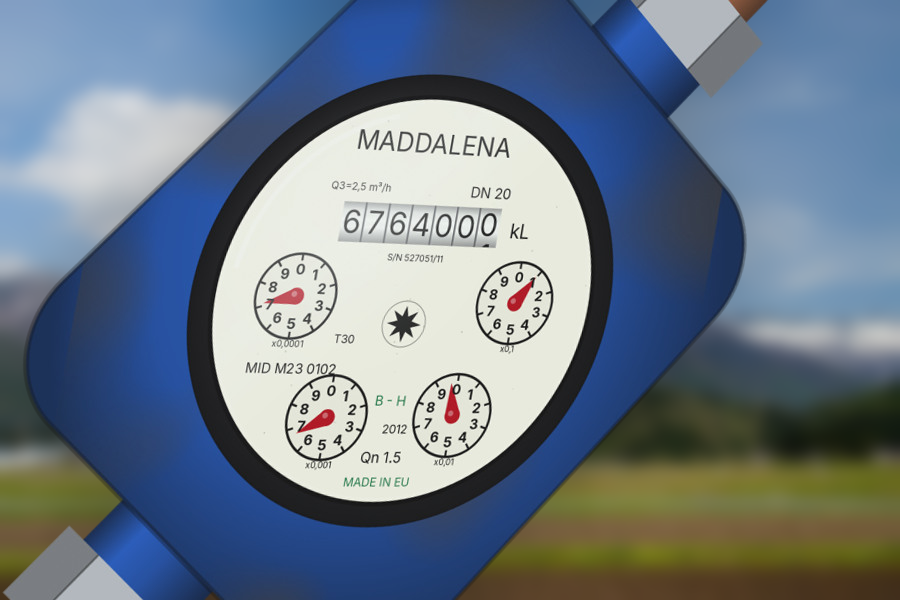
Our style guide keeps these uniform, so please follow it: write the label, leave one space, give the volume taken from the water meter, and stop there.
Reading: 6764000.0967 kL
